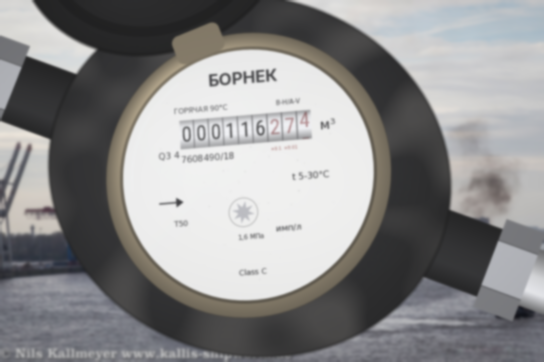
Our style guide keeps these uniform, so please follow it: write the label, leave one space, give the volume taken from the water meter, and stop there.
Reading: 116.274 m³
